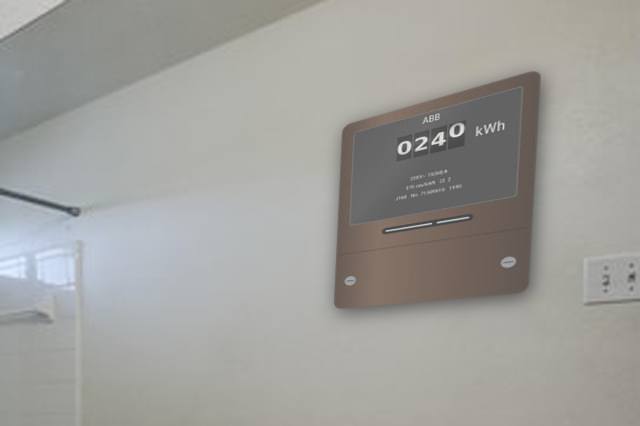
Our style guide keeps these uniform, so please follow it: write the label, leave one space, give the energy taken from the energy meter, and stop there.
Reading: 240 kWh
